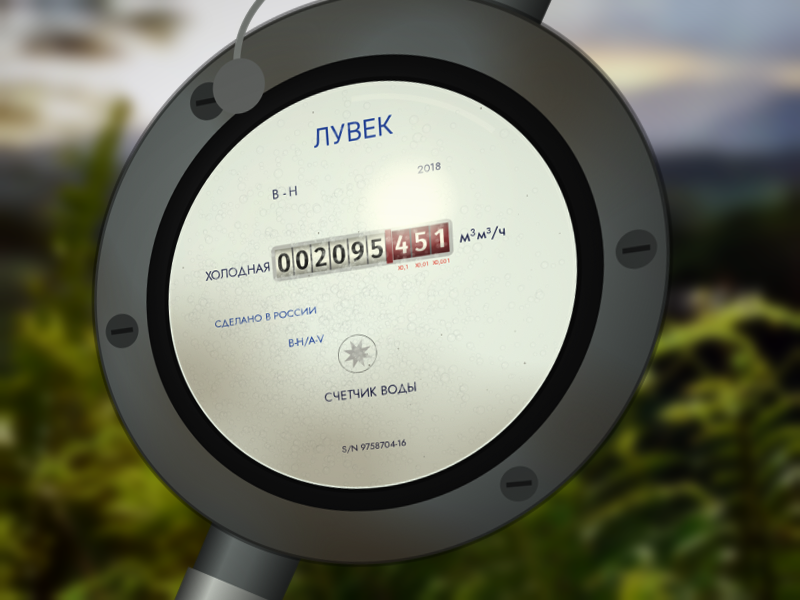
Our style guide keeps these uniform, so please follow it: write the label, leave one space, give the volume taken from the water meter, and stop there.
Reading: 2095.451 m³
